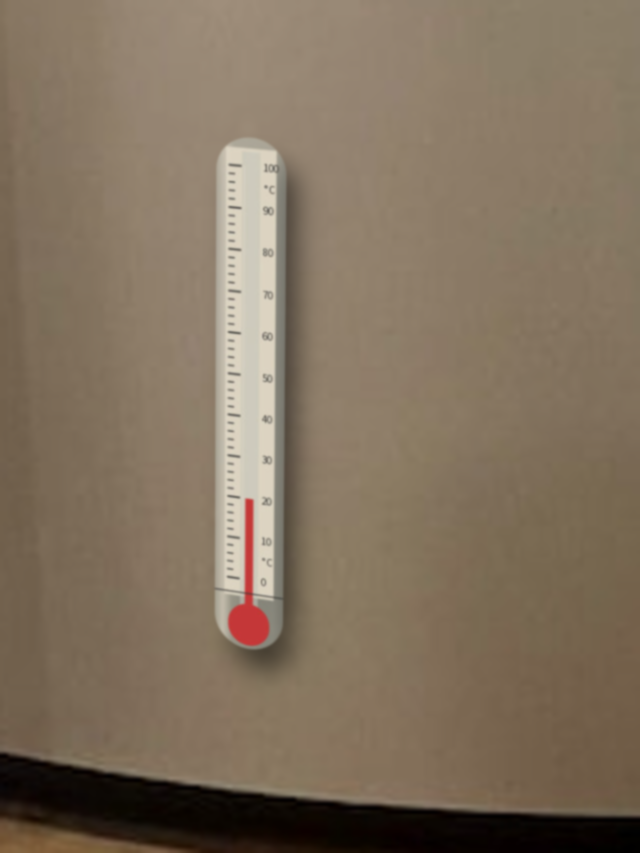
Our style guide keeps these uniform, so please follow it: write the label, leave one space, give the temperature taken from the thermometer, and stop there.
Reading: 20 °C
